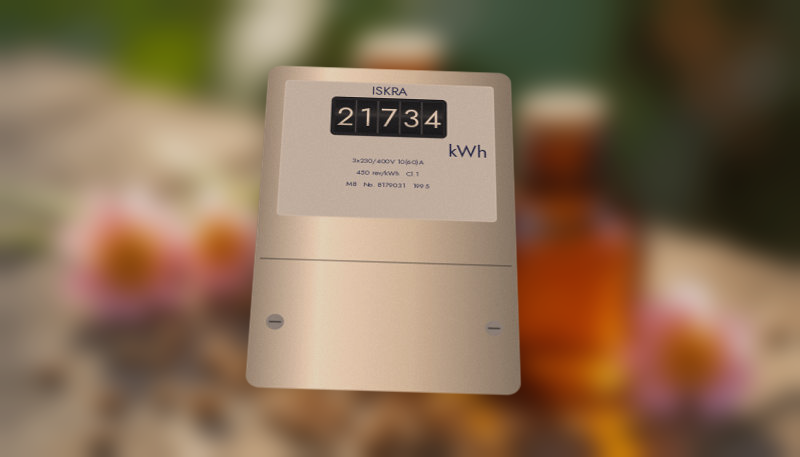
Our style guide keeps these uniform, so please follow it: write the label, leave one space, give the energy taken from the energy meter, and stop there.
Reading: 21734 kWh
